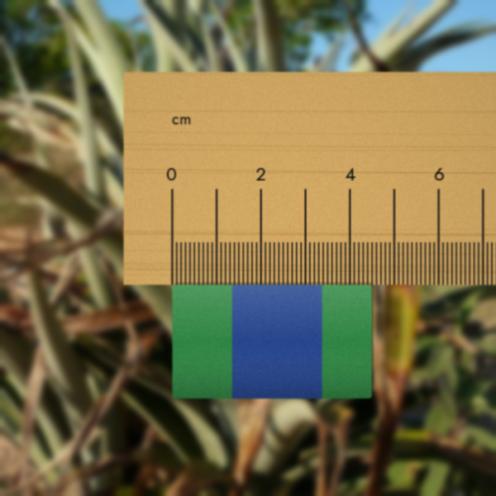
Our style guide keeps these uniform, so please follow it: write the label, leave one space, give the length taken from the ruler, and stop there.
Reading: 4.5 cm
